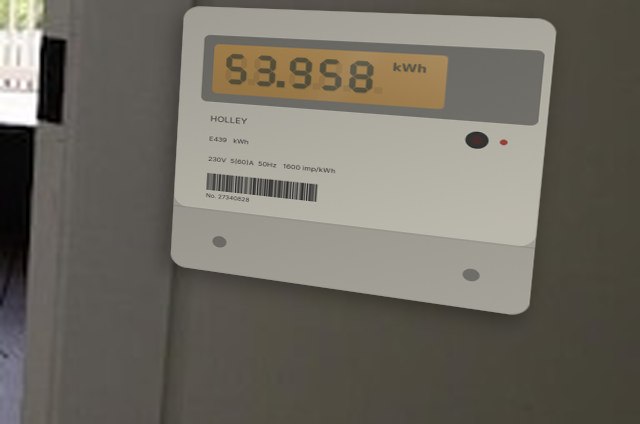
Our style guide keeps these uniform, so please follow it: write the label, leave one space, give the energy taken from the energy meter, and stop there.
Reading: 53.958 kWh
